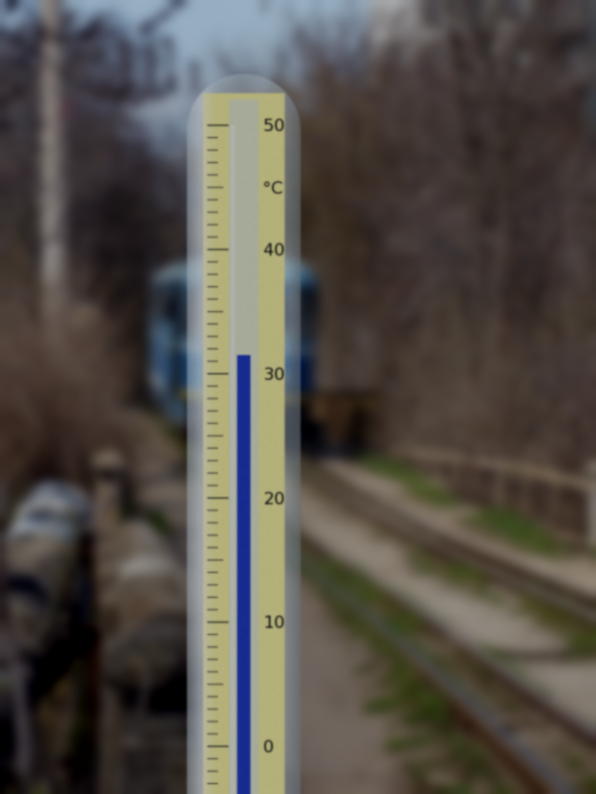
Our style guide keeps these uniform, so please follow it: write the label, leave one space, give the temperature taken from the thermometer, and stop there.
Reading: 31.5 °C
